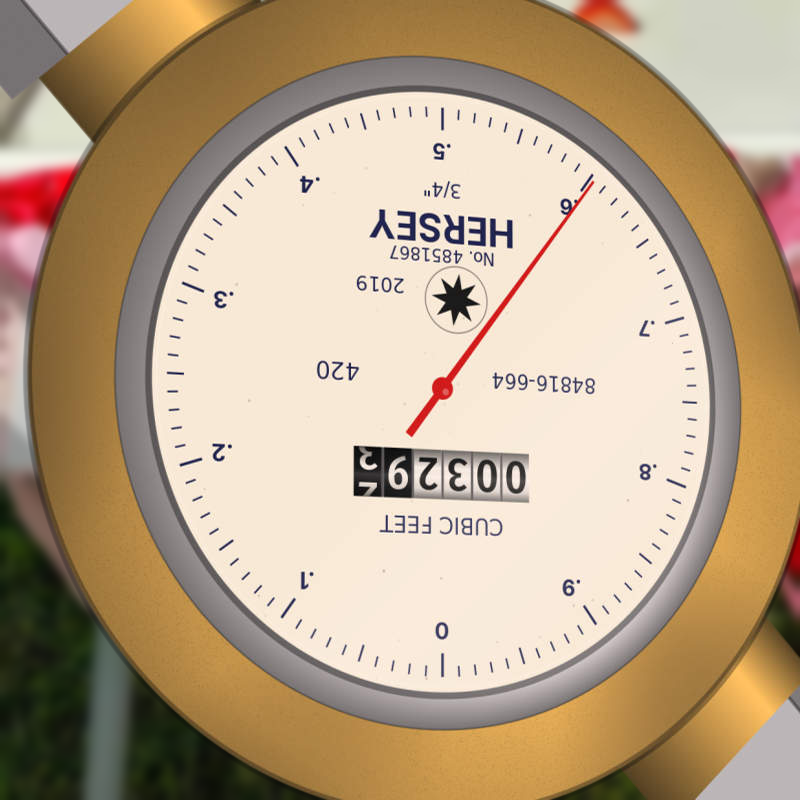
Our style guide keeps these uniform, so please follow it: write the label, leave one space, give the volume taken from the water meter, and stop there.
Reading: 3292.60 ft³
